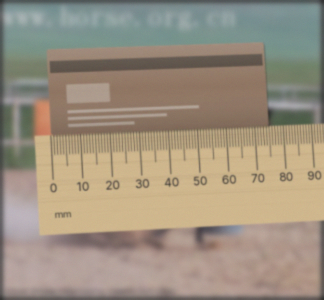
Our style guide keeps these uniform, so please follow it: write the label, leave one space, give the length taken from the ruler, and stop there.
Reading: 75 mm
